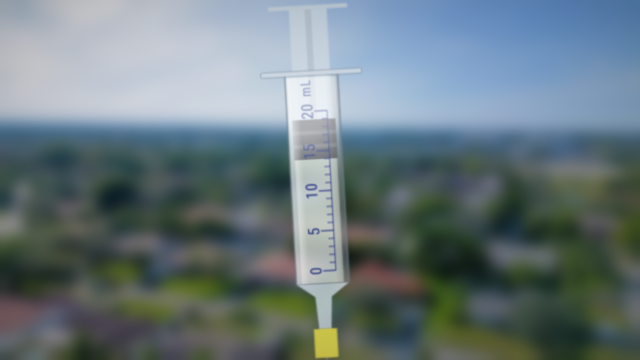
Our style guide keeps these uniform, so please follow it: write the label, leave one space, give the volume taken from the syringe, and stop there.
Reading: 14 mL
